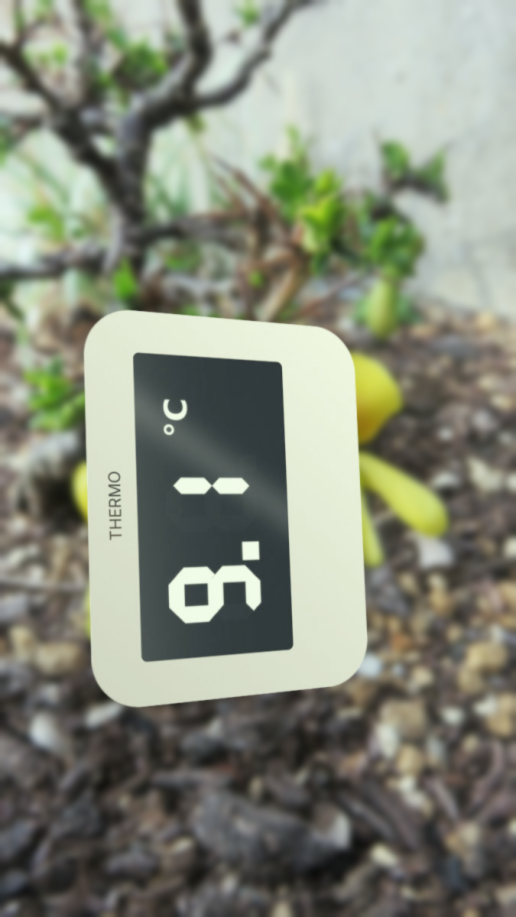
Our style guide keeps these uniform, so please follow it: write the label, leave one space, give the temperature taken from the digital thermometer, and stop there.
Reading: 9.1 °C
